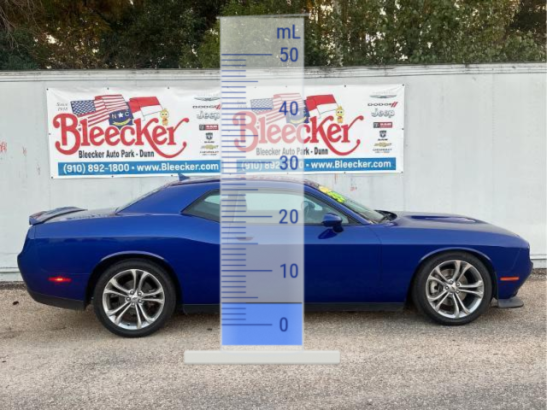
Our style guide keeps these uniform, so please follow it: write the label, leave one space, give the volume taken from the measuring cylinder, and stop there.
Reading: 4 mL
